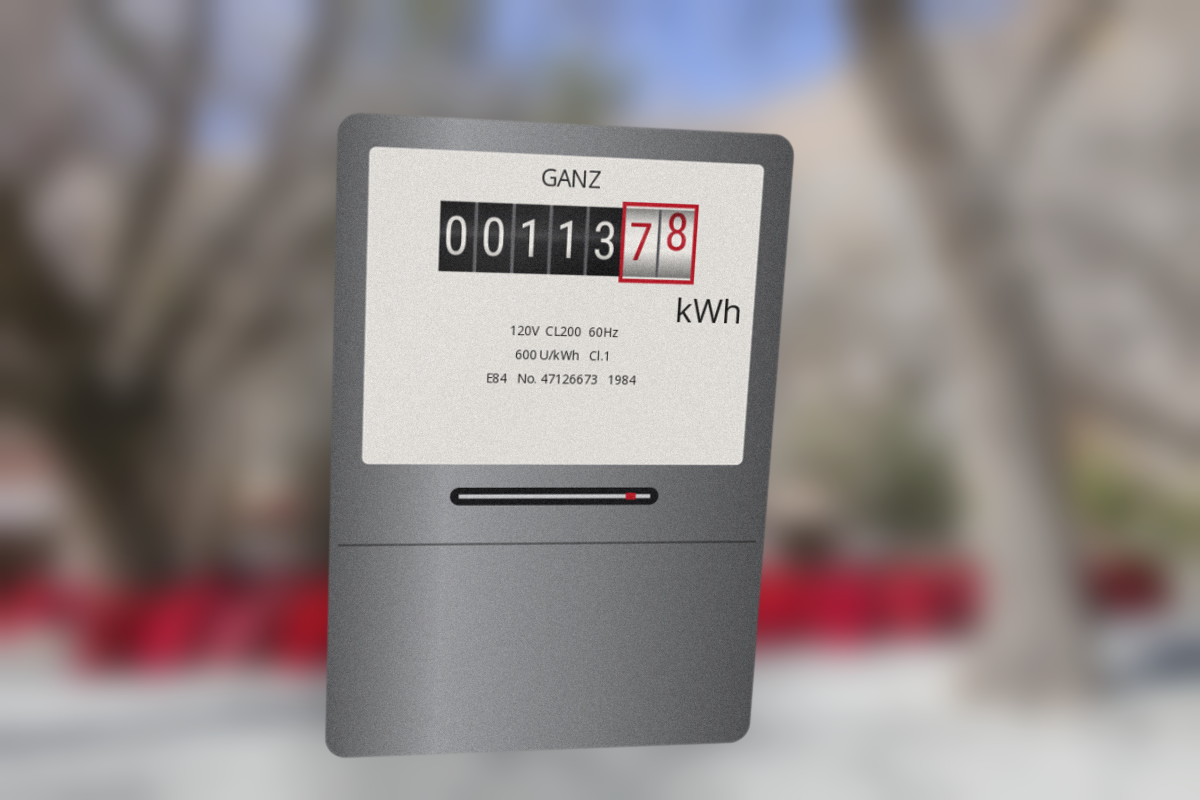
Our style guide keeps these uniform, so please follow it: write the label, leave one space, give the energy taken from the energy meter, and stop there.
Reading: 113.78 kWh
